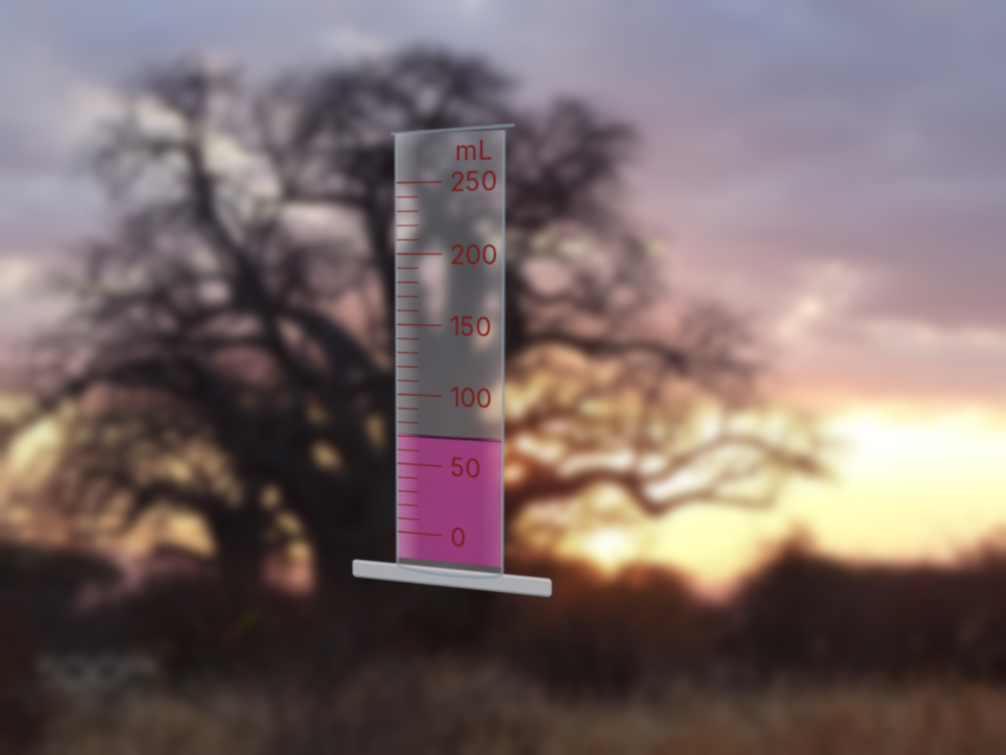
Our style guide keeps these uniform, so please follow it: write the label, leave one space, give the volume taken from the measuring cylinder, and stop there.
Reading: 70 mL
